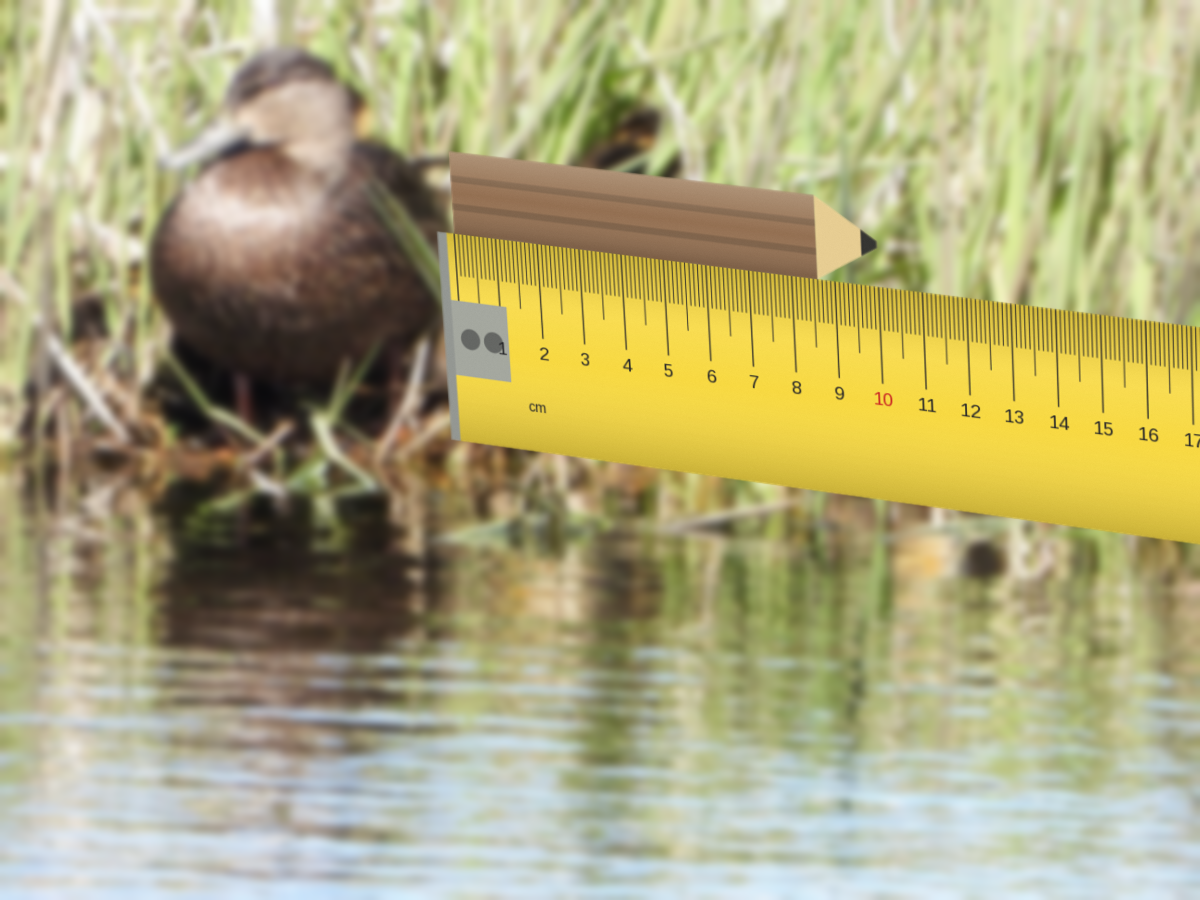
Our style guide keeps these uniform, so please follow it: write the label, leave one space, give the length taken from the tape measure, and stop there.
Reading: 10 cm
